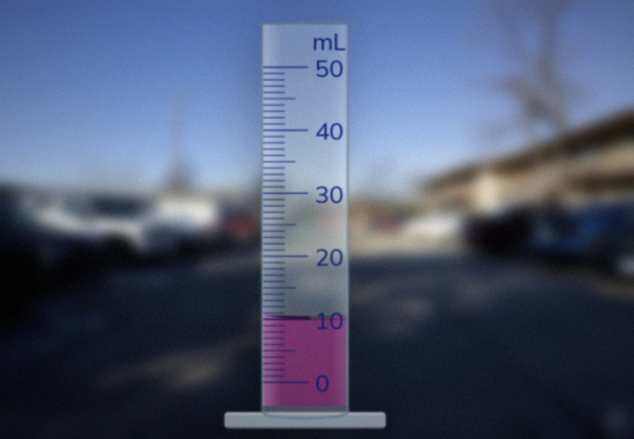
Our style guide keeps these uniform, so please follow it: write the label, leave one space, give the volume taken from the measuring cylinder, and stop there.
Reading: 10 mL
